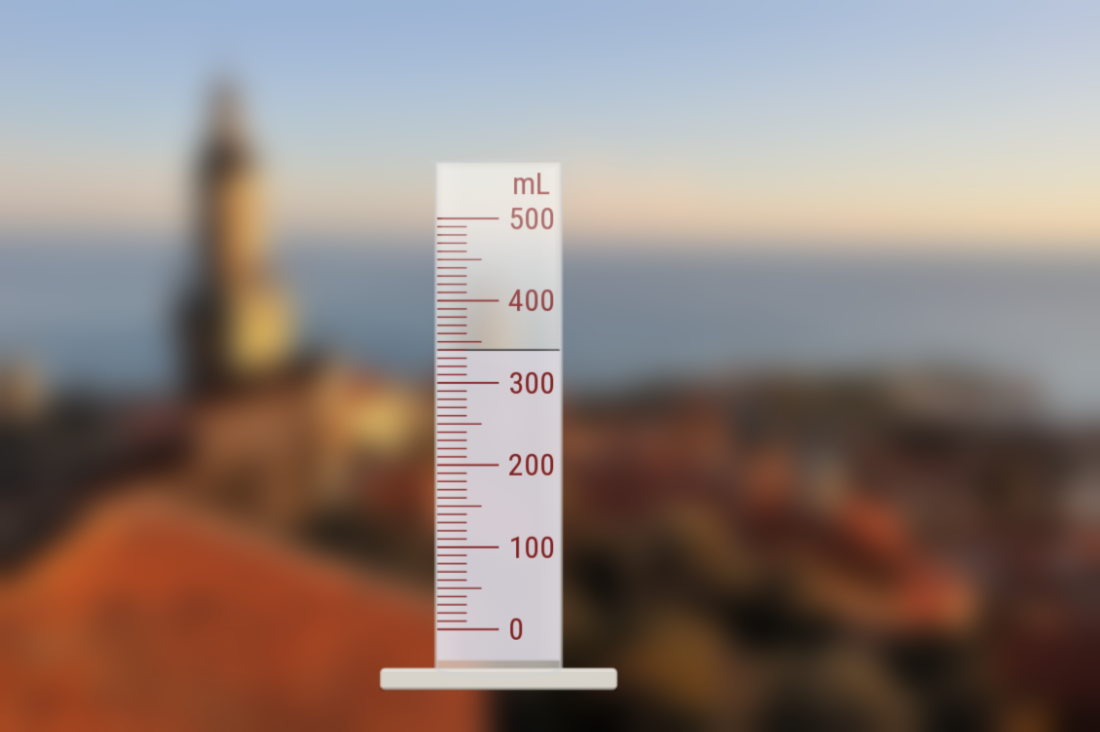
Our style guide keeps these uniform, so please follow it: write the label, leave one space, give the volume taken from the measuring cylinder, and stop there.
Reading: 340 mL
